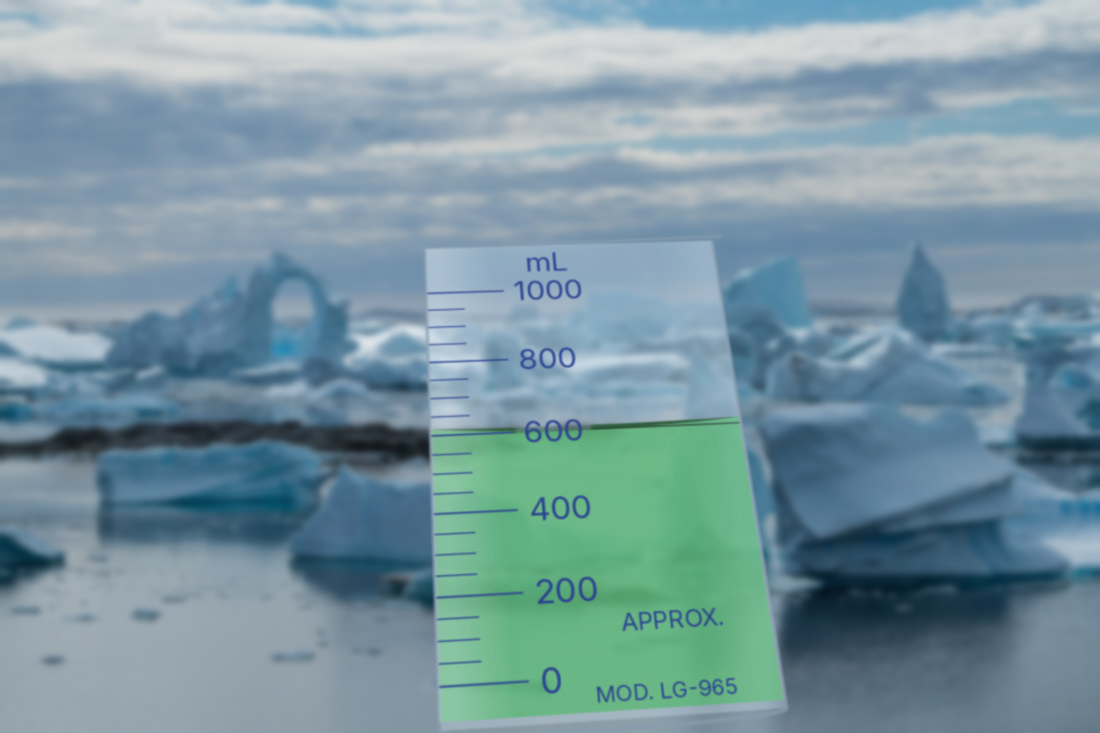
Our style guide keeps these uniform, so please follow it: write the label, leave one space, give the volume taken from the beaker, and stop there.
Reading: 600 mL
